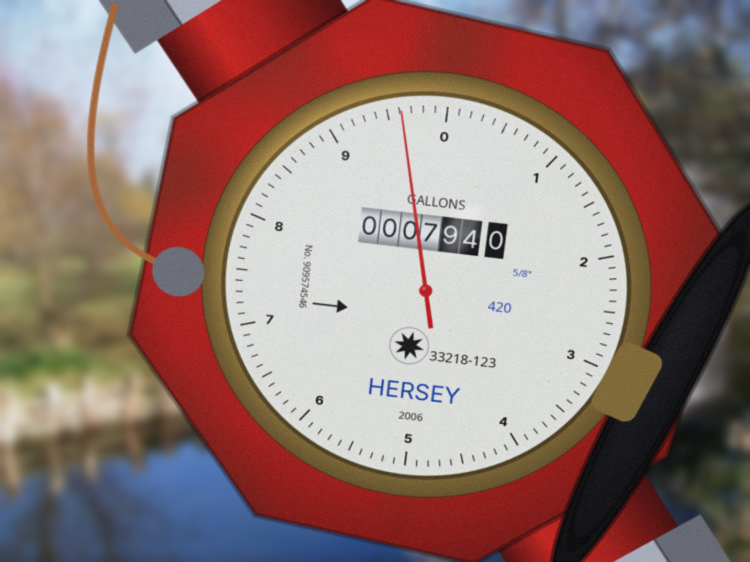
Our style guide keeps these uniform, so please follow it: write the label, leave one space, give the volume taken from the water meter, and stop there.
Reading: 7939.6 gal
